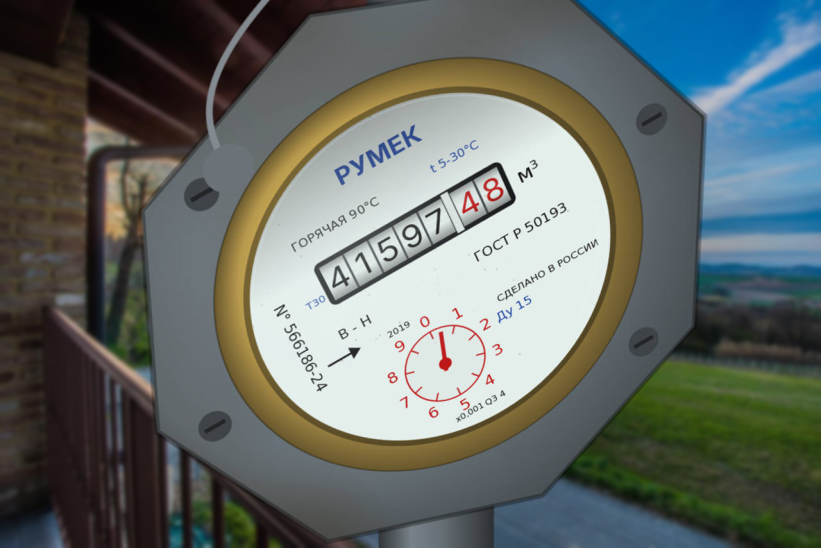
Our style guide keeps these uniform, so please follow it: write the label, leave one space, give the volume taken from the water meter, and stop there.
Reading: 41597.480 m³
